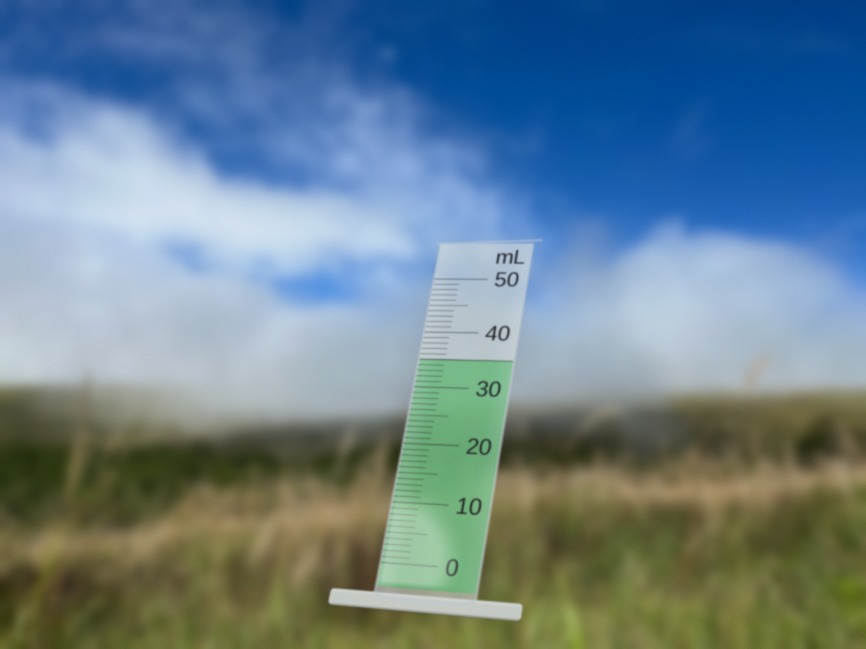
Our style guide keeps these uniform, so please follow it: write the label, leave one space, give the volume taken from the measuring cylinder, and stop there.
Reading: 35 mL
